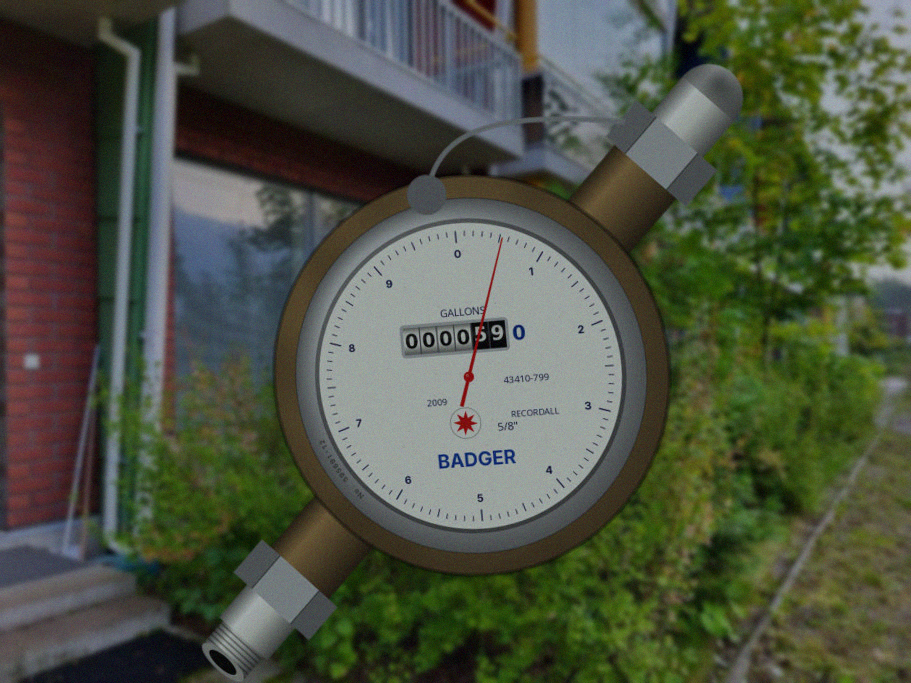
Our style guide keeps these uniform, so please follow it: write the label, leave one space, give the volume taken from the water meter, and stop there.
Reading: 590.5 gal
